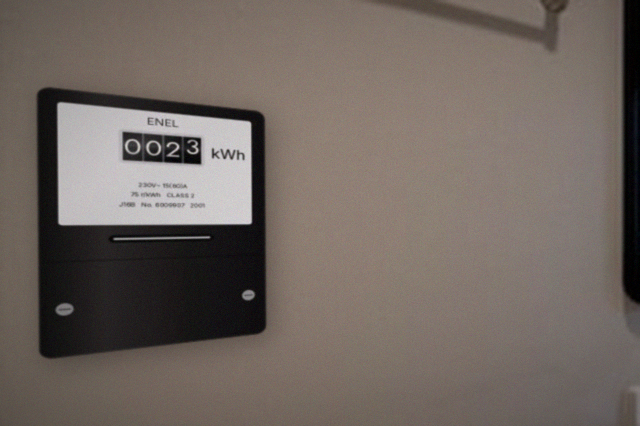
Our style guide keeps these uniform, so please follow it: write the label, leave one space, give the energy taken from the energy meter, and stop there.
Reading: 23 kWh
